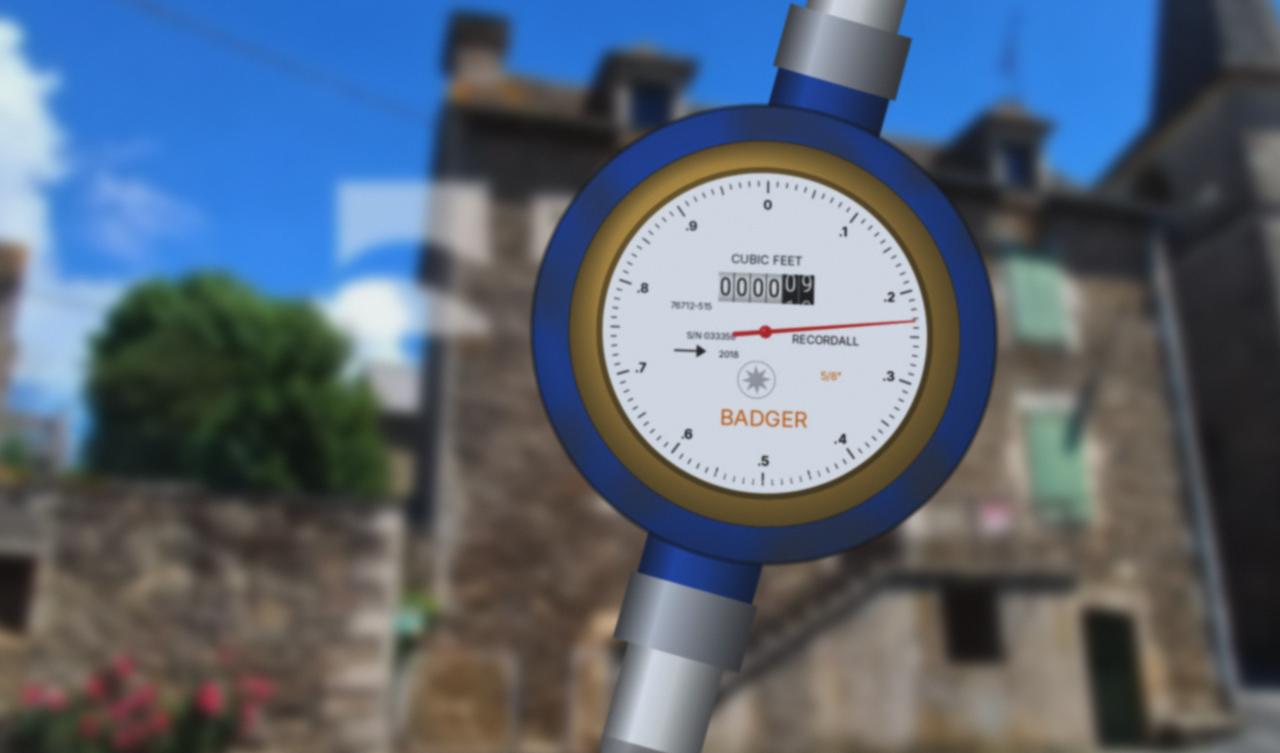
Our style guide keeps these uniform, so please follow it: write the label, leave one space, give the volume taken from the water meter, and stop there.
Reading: 9.23 ft³
